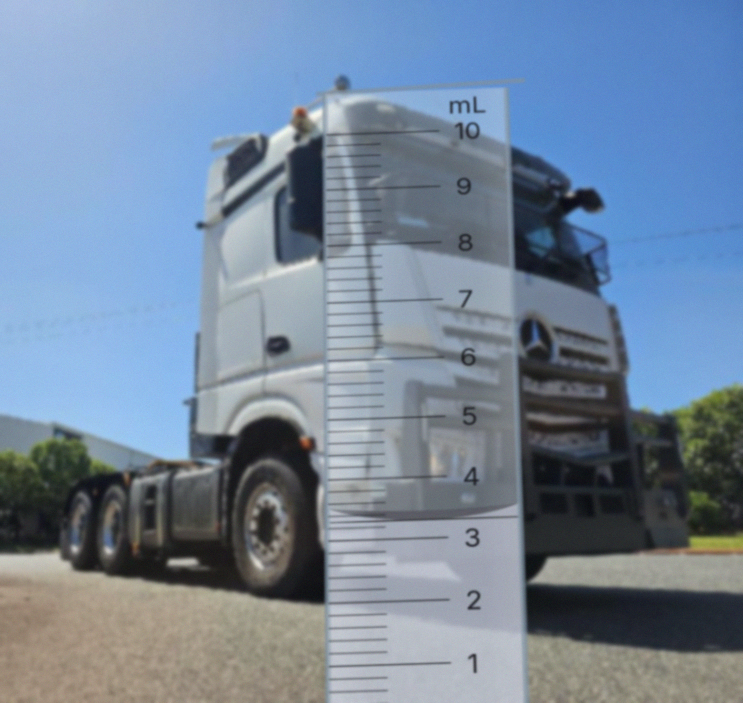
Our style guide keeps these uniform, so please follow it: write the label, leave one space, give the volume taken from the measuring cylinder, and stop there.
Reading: 3.3 mL
